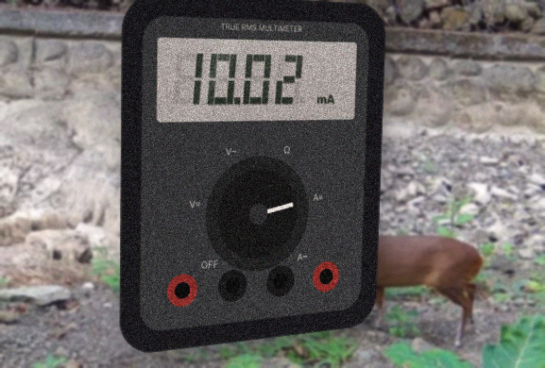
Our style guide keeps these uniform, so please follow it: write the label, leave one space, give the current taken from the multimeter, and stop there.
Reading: 10.02 mA
